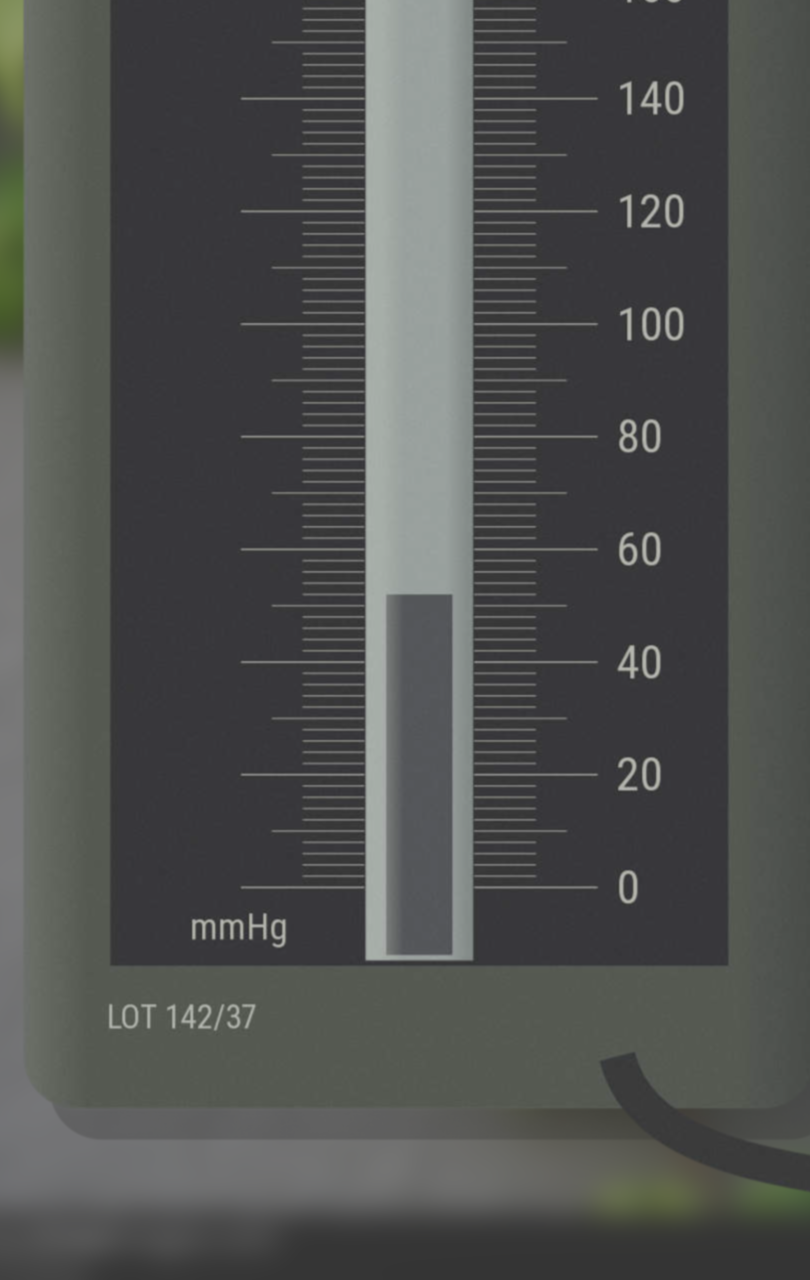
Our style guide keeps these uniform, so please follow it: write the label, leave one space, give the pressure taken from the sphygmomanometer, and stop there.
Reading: 52 mmHg
